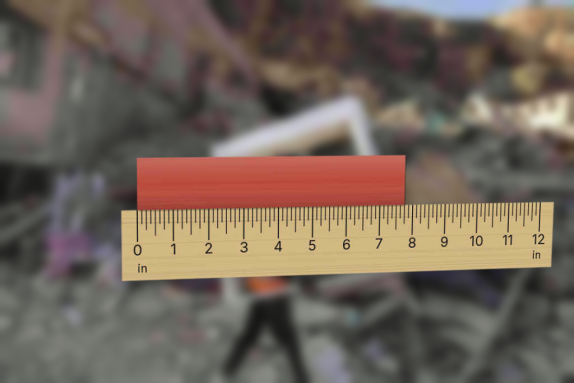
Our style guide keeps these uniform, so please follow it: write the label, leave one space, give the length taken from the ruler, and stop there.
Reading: 7.75 in
